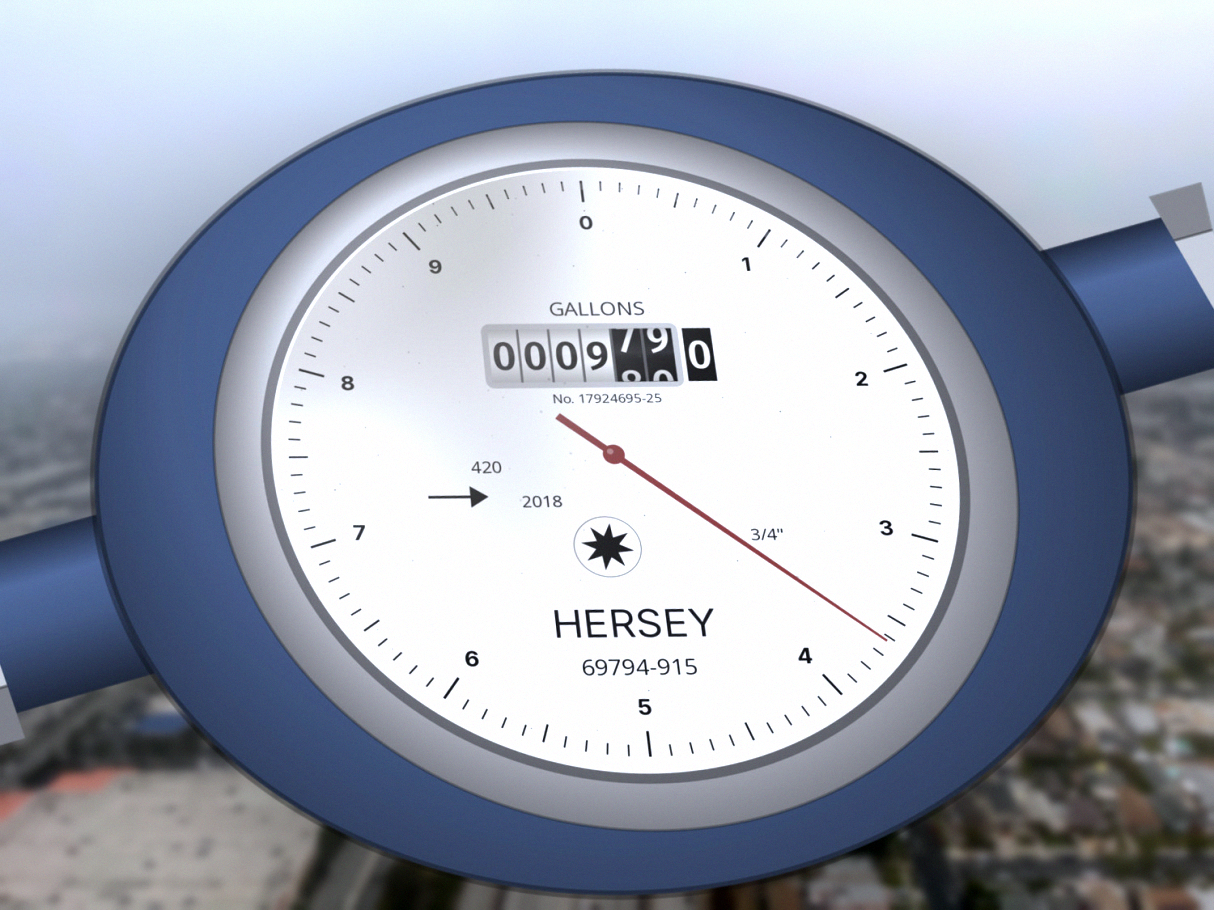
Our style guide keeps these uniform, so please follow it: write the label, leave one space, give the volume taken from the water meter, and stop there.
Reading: 9793.6 gal
